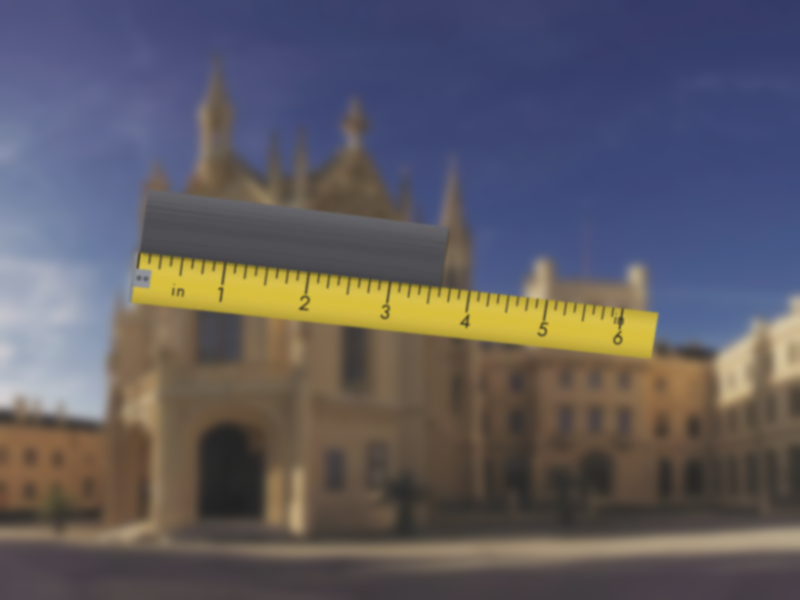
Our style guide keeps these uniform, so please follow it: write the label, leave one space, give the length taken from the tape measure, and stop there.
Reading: 3.625 in
